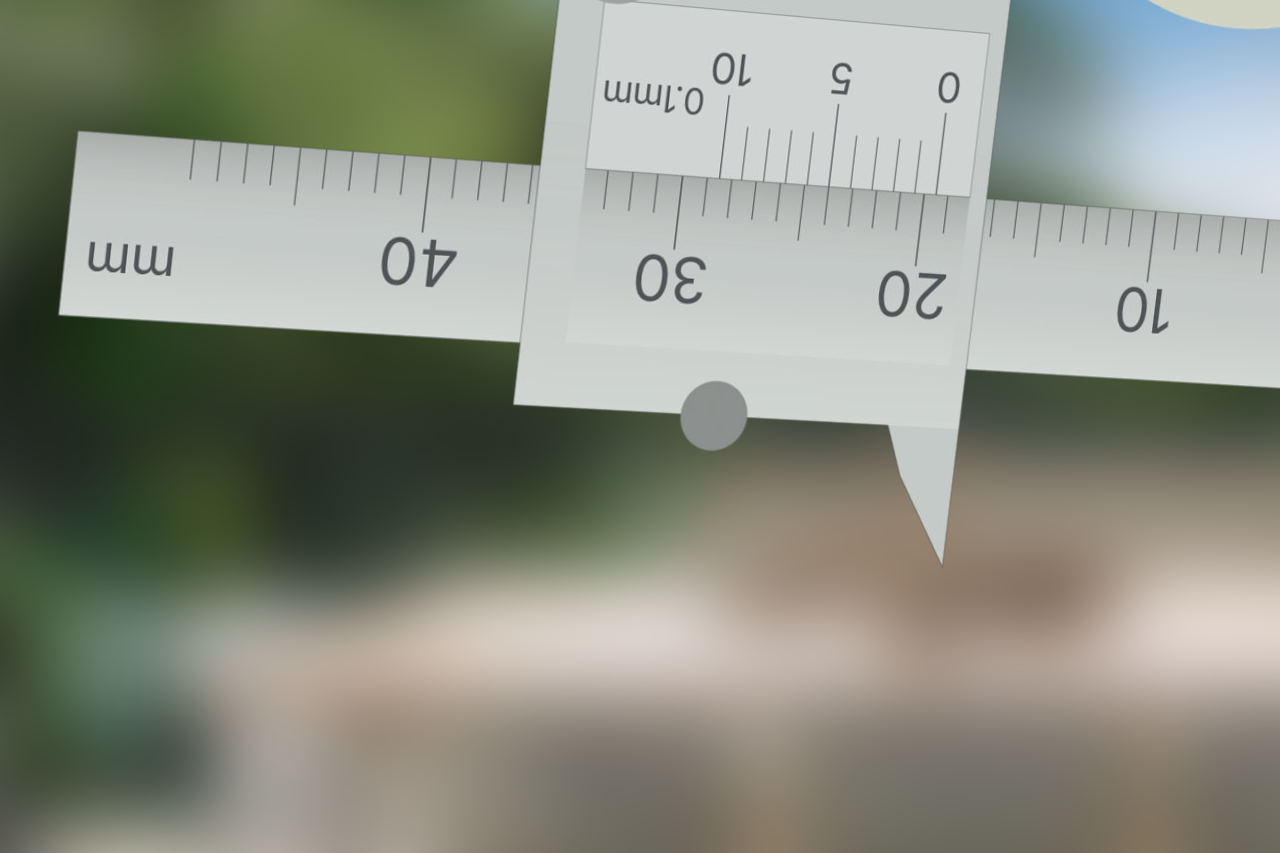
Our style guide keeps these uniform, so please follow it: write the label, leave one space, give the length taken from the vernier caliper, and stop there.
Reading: 19.5 mm
